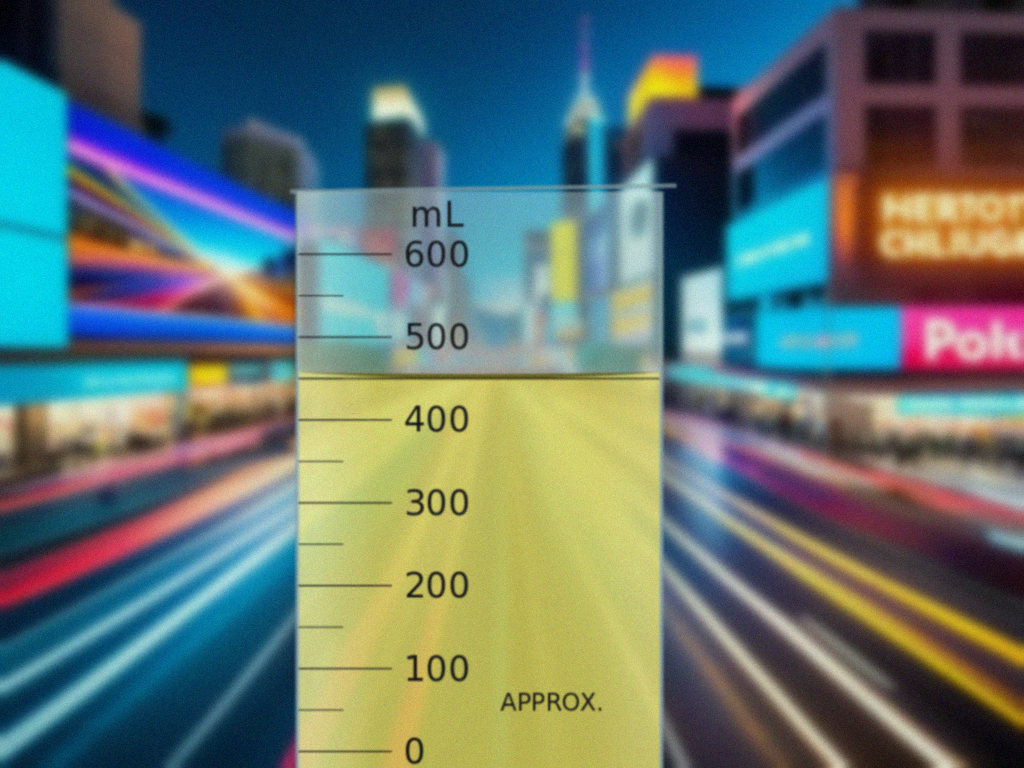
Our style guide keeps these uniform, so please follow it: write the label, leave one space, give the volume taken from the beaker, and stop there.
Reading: 450 mL
